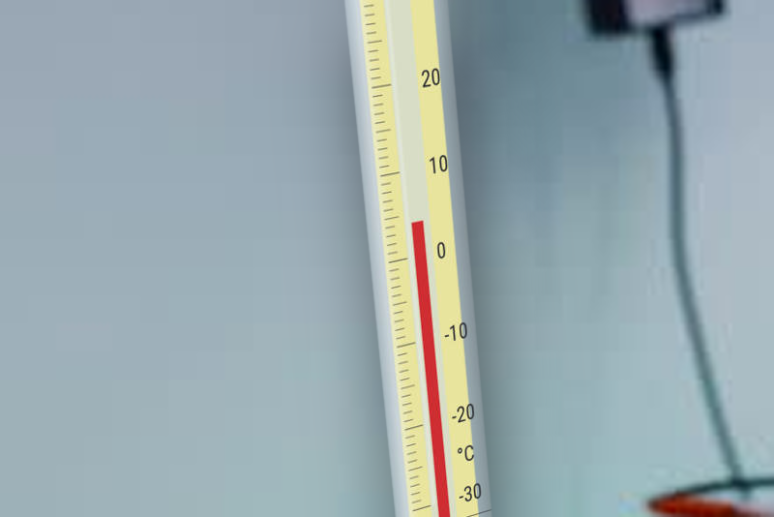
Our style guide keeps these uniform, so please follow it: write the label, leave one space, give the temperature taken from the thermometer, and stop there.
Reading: 4 °C
